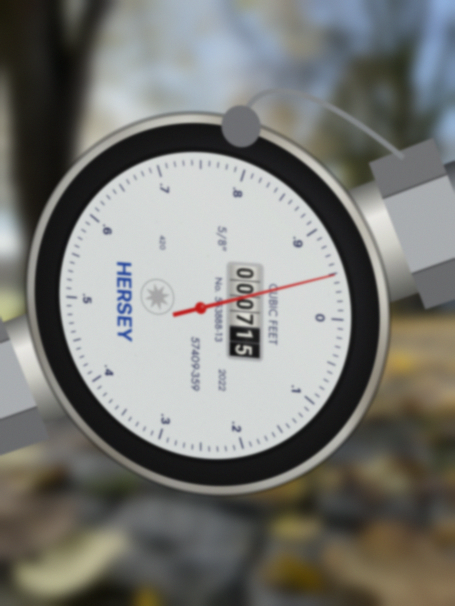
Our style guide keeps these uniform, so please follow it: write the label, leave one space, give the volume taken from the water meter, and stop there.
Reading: 714.95 ft³
